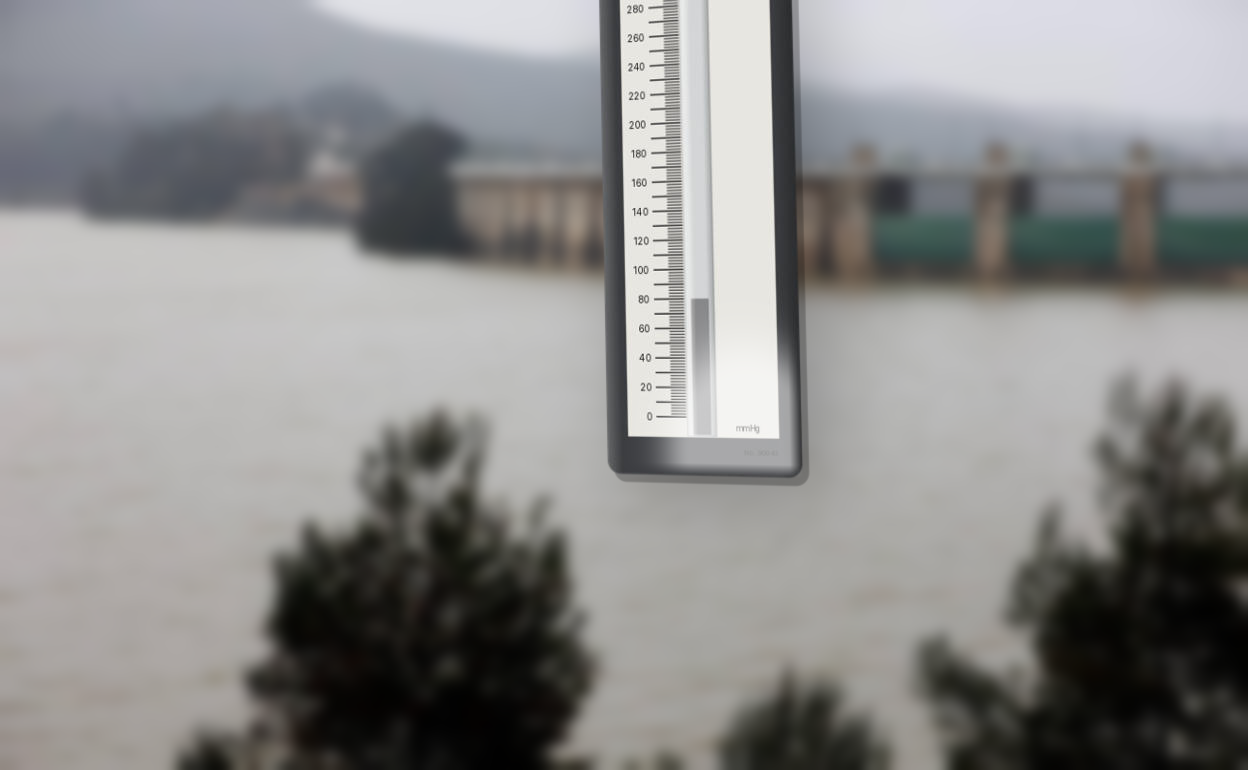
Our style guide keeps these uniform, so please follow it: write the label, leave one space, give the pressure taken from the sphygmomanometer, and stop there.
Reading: 80 mmHg
